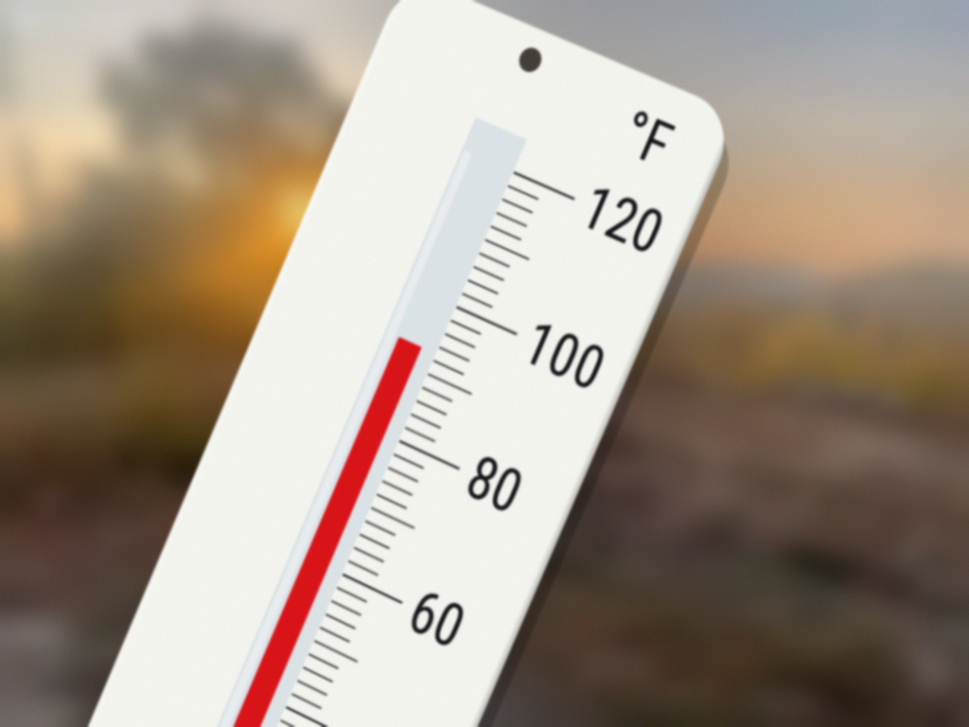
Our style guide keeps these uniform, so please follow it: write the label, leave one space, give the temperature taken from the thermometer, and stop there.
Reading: 93 °F
